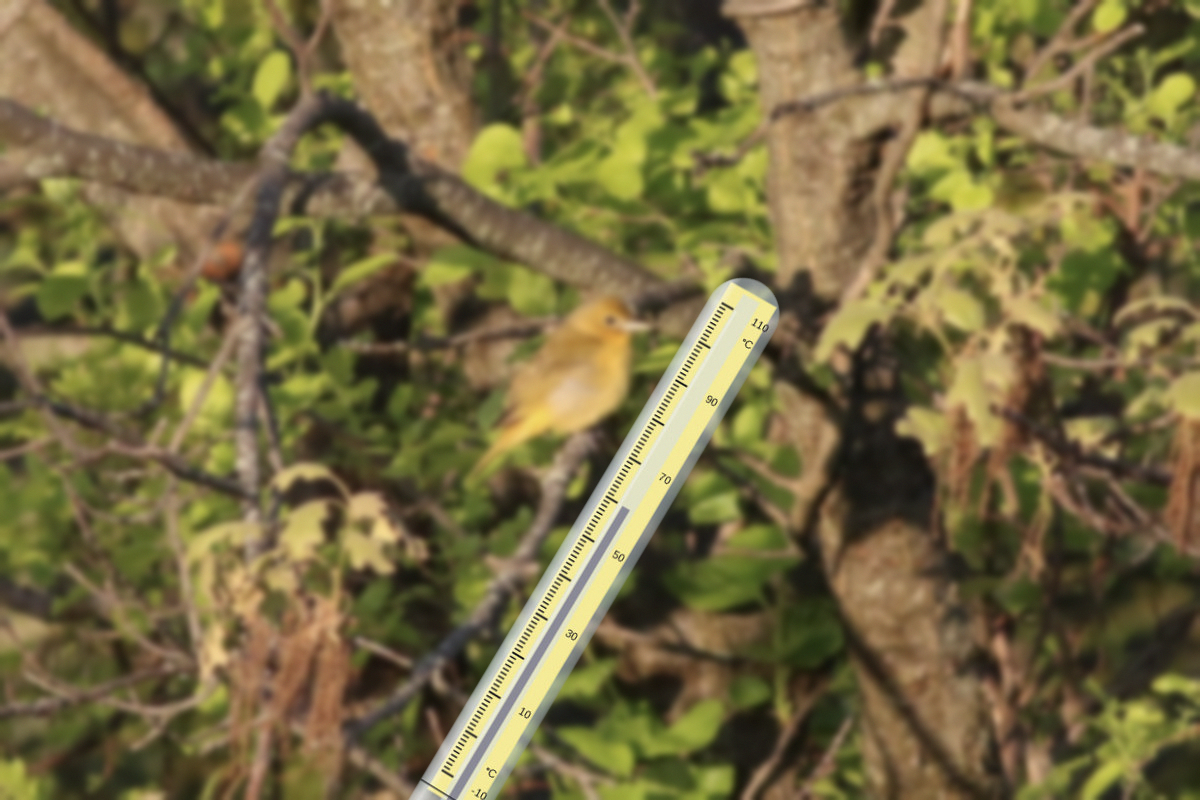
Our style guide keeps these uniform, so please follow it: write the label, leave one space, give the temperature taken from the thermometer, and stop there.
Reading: 60 °C
